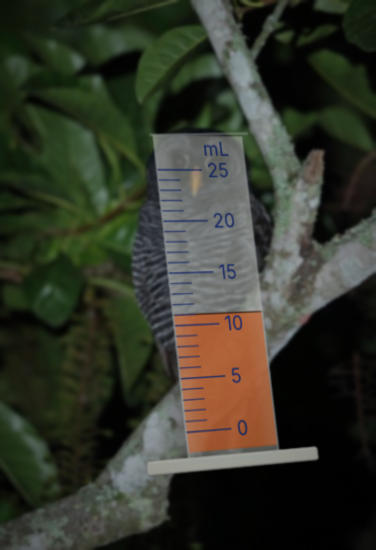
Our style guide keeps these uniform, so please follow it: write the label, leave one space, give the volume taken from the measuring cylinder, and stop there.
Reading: 11 mL
